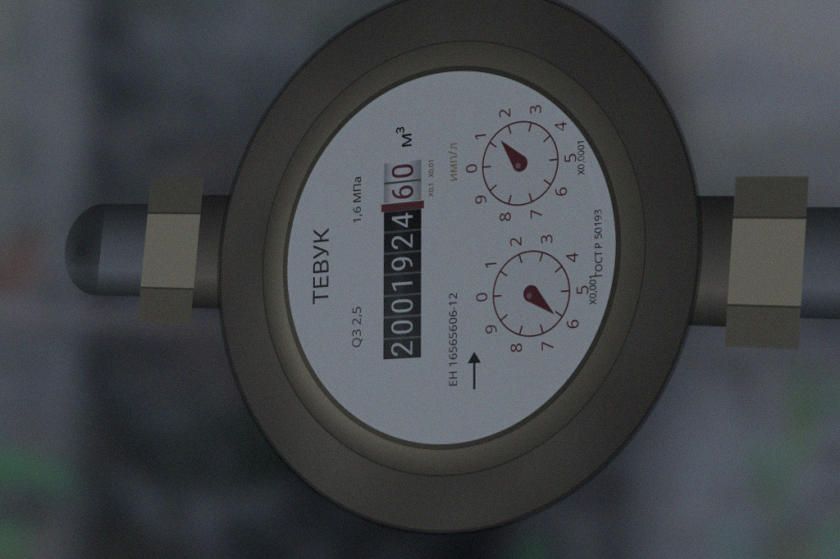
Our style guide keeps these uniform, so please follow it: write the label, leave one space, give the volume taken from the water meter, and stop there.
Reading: 2001924.6061 m³
